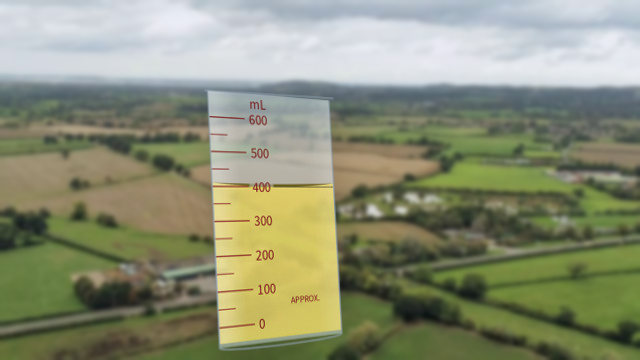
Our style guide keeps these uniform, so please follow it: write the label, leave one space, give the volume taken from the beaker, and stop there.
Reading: 400 mL
